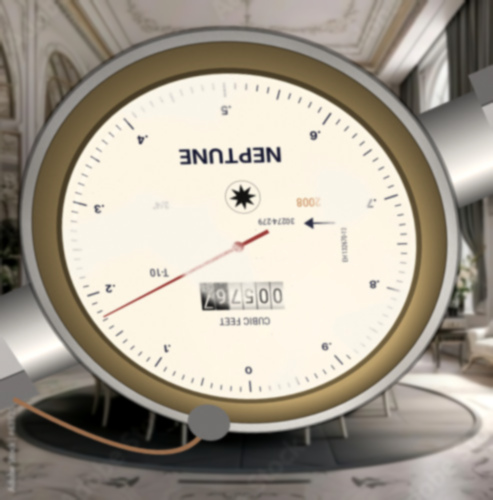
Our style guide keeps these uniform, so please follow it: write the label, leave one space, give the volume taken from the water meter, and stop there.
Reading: 5767.17 ft³
